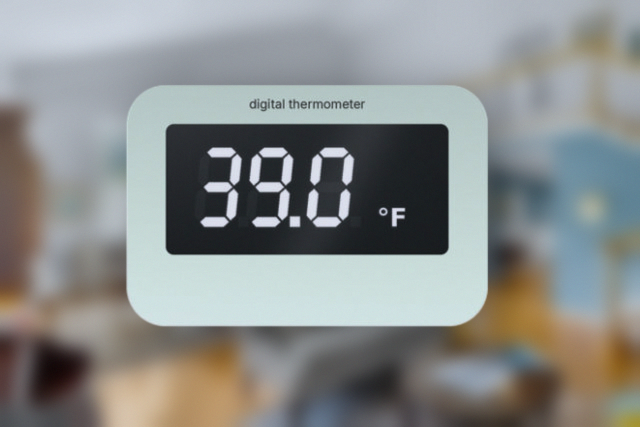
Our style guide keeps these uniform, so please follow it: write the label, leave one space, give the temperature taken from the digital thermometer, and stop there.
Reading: 39.0 °F
